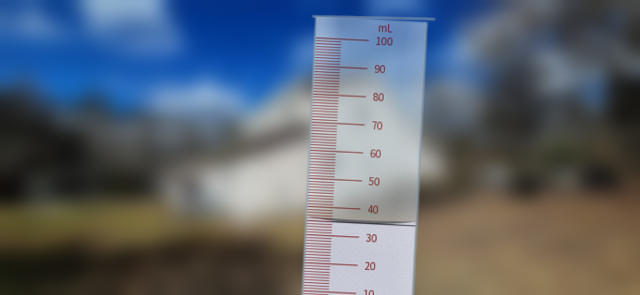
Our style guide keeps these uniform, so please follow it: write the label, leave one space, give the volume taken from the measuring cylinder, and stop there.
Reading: 35 mL
